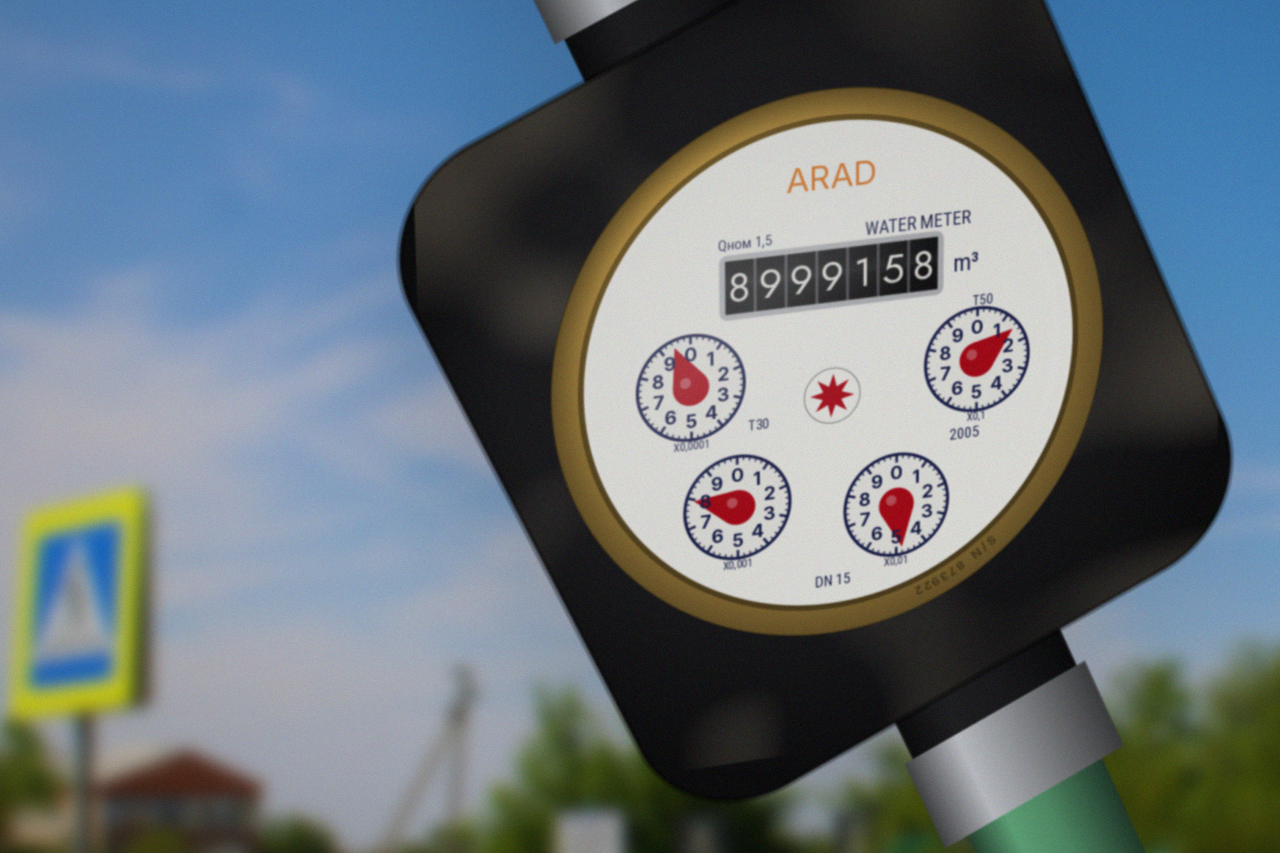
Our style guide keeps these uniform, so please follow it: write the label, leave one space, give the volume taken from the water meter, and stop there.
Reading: 8999158.1479 m³
